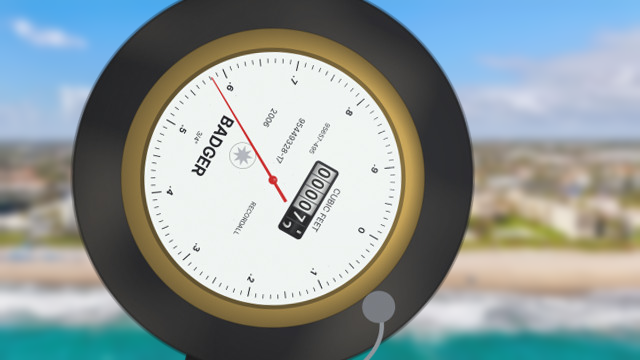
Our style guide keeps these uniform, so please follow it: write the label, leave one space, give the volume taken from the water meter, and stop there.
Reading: 71.58 ft³
